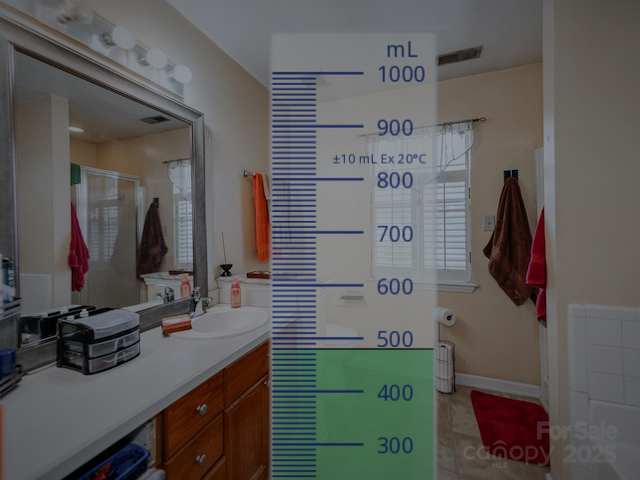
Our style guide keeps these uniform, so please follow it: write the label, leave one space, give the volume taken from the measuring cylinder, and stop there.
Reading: 480 mL
